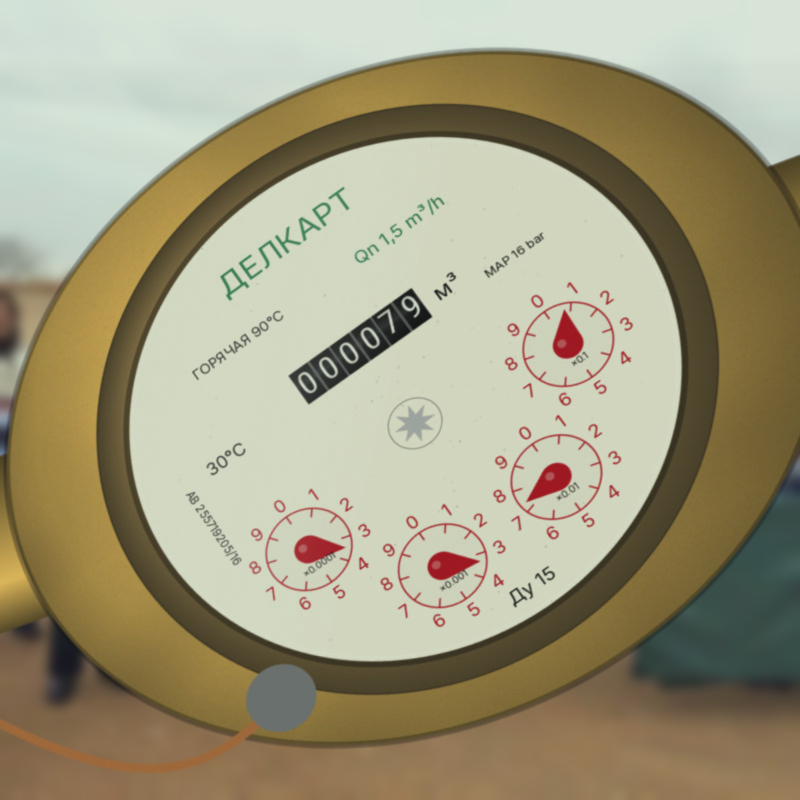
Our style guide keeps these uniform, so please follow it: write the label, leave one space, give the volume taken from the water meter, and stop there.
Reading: 79.0733 m³
